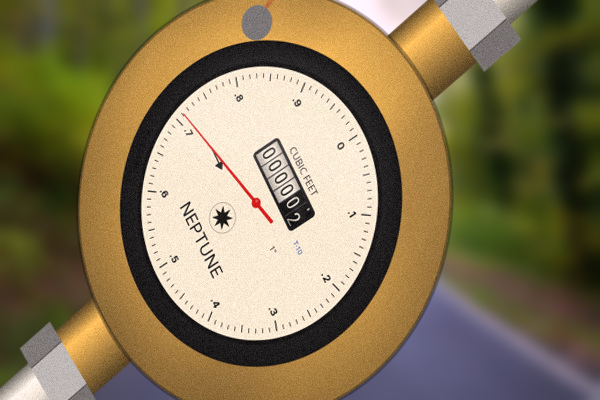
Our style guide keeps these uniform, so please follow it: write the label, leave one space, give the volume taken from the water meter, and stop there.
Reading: 1.71 ft³
